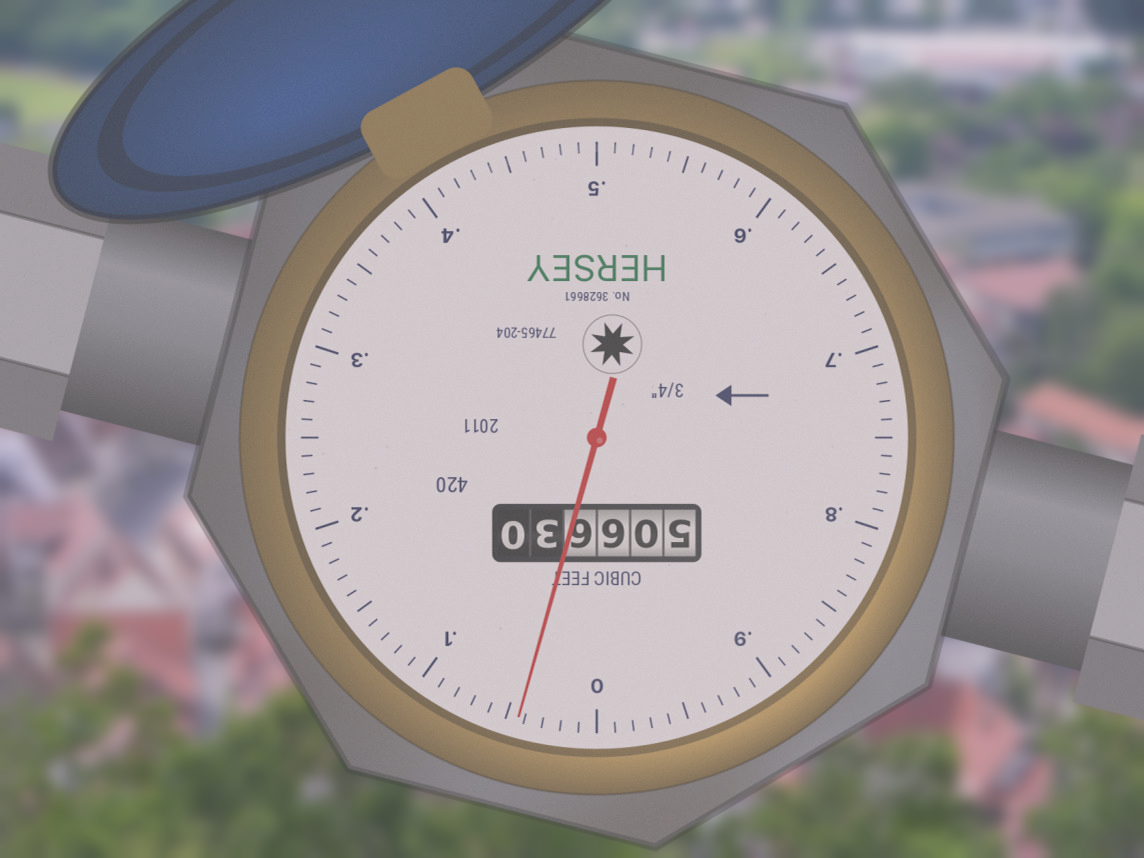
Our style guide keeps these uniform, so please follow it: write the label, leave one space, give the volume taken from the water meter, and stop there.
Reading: 506630.04 ft³
